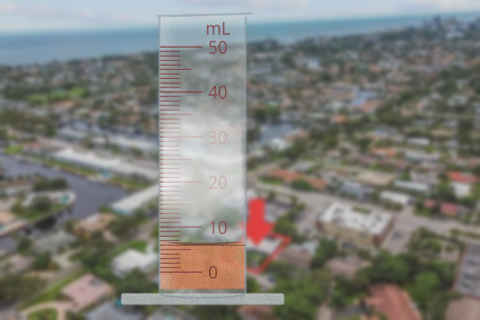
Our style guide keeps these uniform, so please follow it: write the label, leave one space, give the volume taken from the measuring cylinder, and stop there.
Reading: 6 mL
